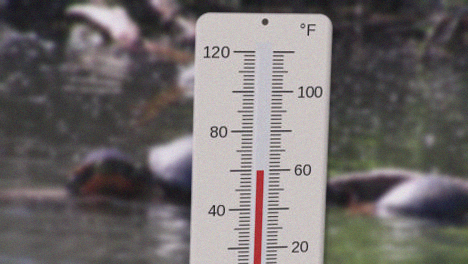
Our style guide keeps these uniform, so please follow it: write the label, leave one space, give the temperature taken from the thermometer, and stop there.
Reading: 60 °F
